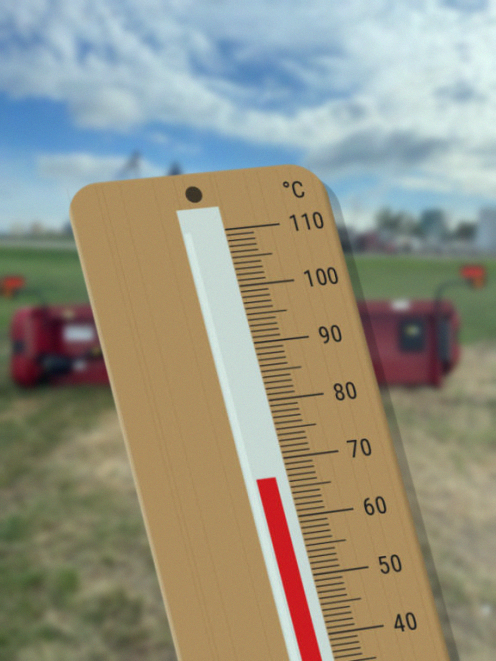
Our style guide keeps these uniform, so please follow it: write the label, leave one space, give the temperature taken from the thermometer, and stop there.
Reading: 67 °C
